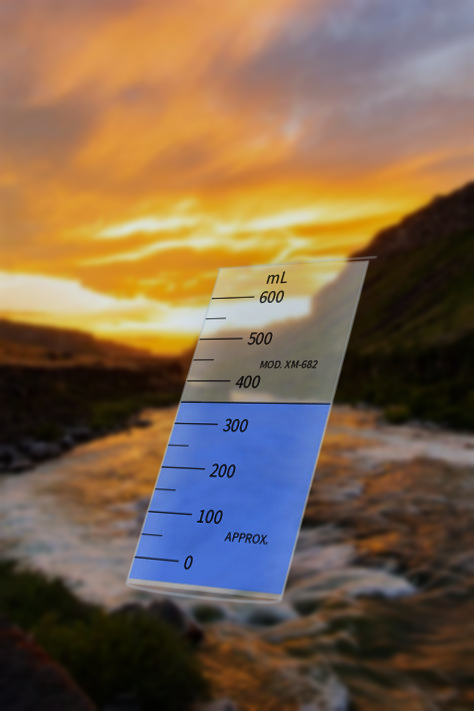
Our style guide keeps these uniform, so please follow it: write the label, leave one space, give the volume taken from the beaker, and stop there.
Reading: 350 mL
